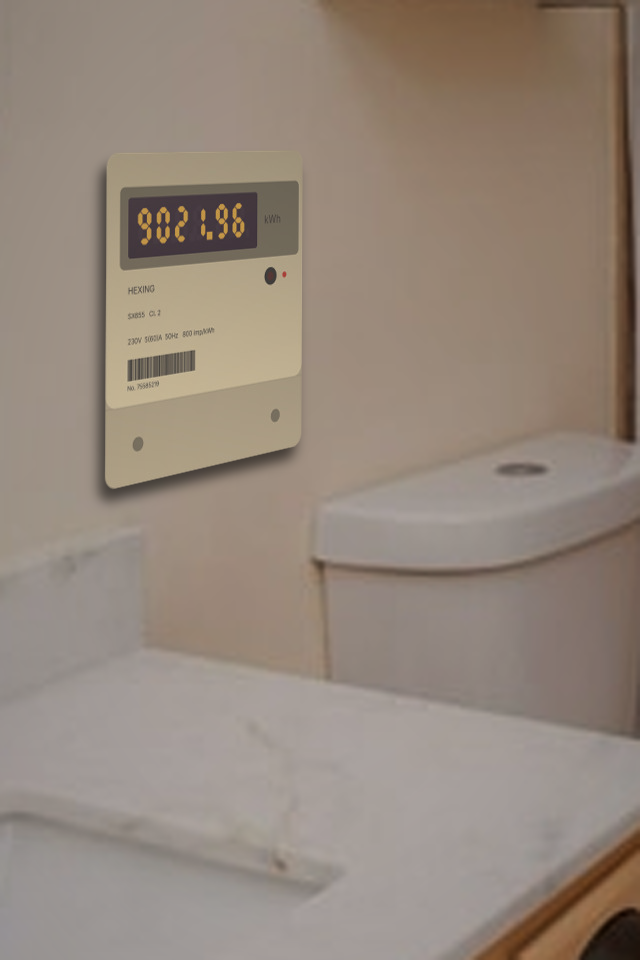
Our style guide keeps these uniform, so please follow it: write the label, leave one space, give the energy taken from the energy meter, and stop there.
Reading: 9021.96 kWh
